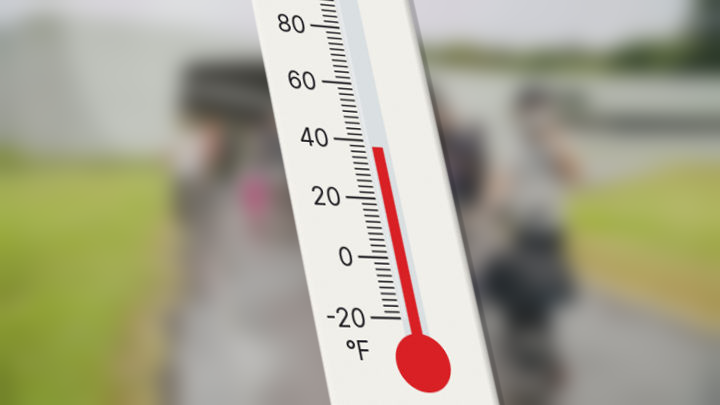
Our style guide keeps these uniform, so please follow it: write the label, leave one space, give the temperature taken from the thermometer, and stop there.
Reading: 38 °F
